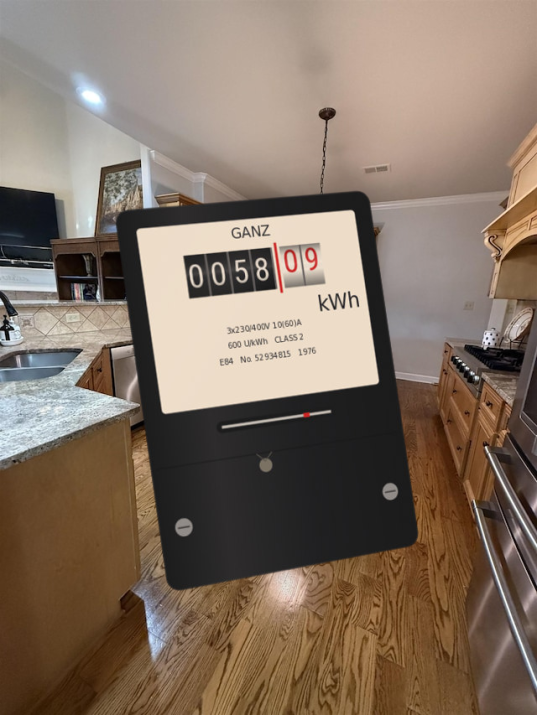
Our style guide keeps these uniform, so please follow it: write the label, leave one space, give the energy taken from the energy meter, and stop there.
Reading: 58.09 kWh
